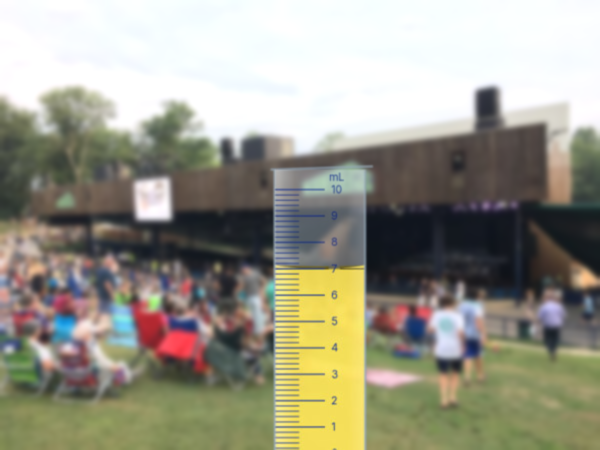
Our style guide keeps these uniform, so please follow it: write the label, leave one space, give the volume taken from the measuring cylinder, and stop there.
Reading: 7 mL
